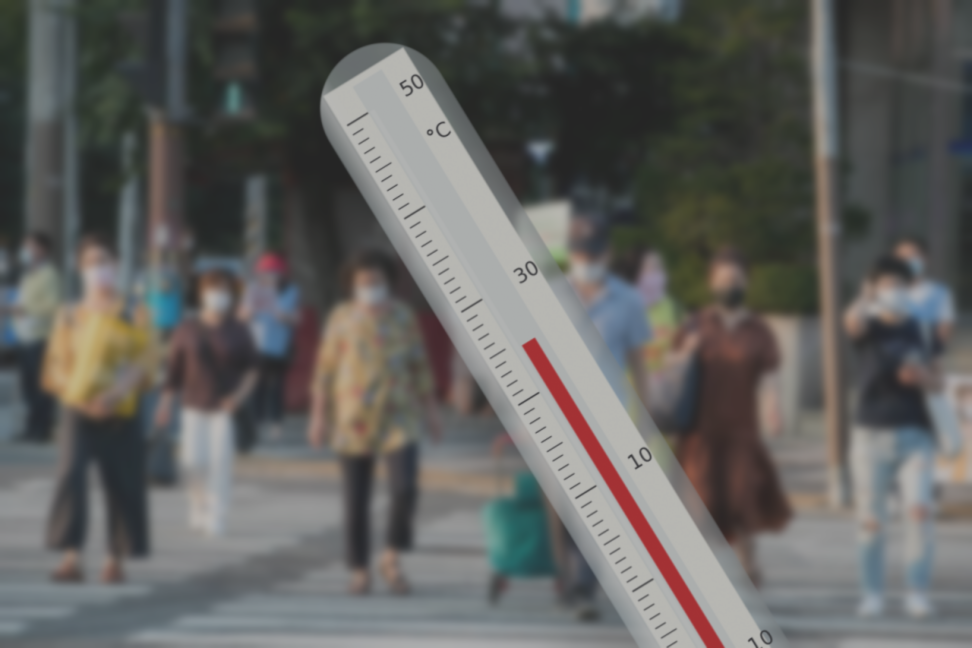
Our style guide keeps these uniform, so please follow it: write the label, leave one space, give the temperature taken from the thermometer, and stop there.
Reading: 24.5 °C
